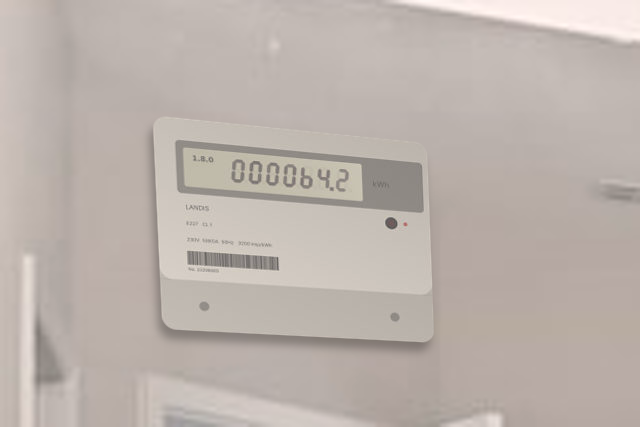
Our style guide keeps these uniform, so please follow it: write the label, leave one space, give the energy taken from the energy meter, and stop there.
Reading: 64.2 kWh
